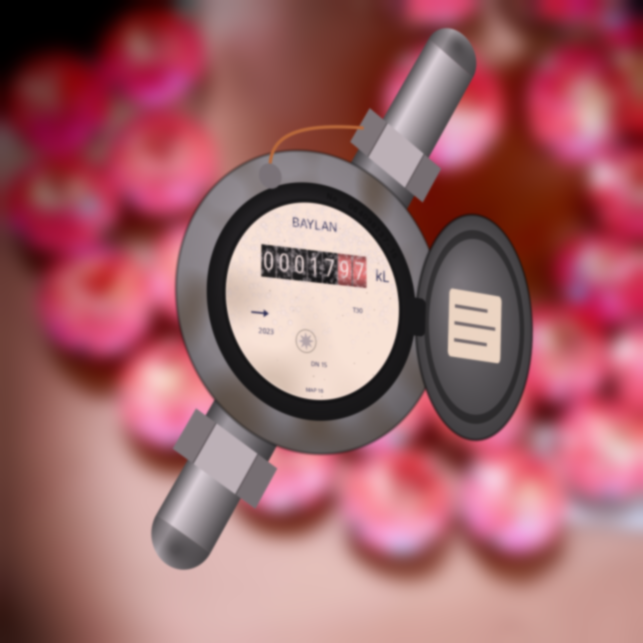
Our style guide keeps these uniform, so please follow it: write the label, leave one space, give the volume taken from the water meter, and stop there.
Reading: 17.97 kL
